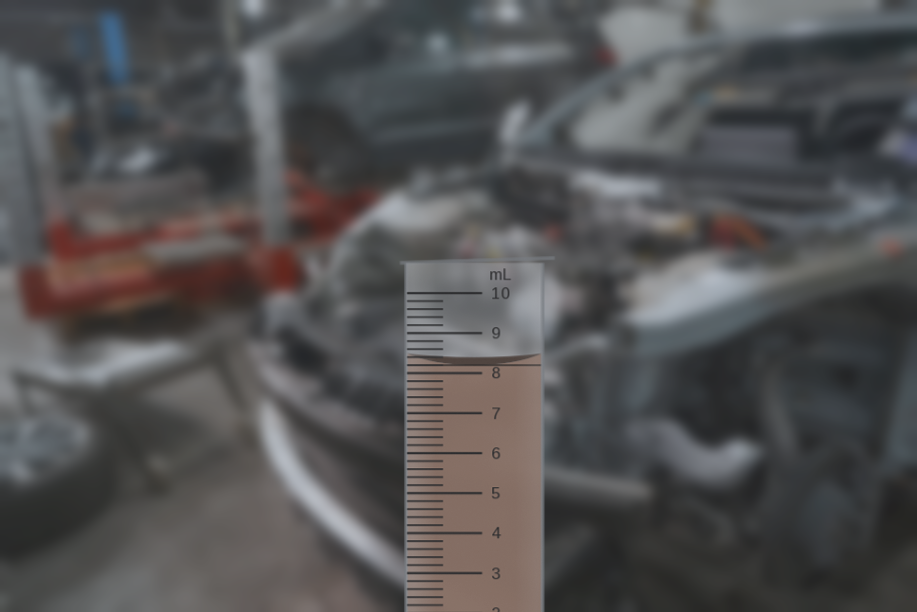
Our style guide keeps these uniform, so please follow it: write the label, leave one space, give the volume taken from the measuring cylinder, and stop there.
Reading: 8.2 mL
